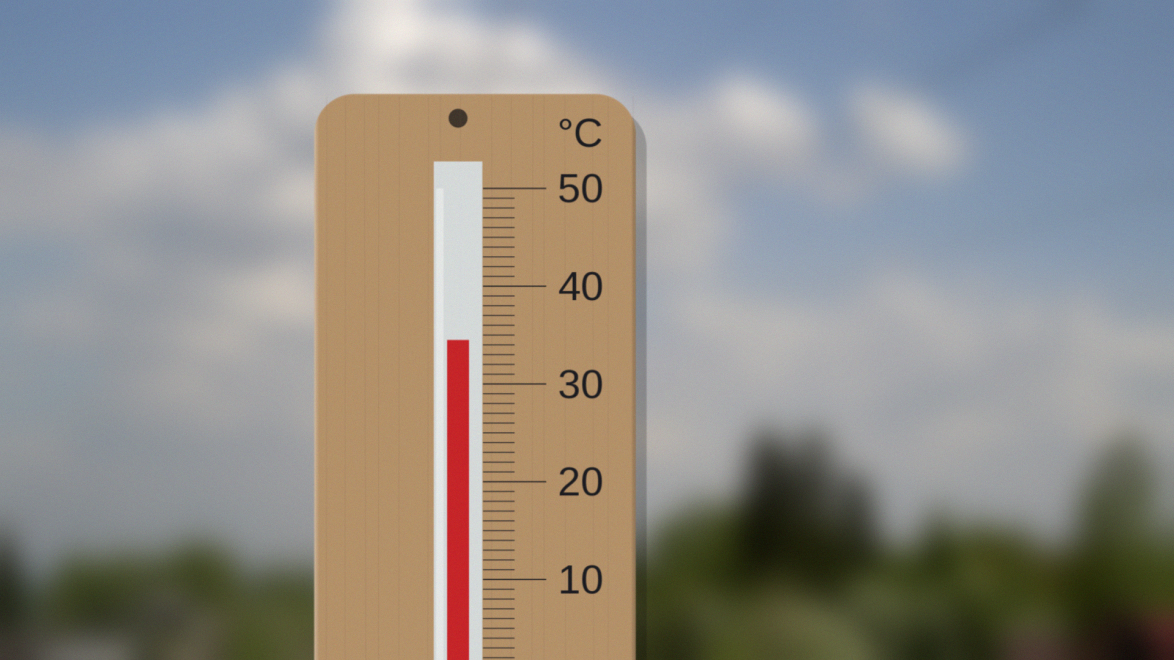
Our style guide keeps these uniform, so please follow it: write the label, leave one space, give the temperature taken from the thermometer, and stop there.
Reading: 34.5 °C
